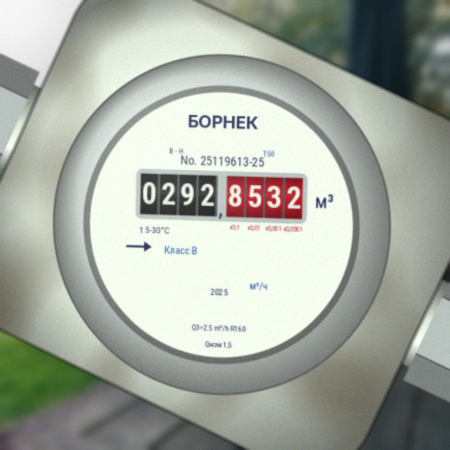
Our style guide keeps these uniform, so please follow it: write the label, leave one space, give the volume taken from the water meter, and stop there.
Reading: 292.8532 m³
